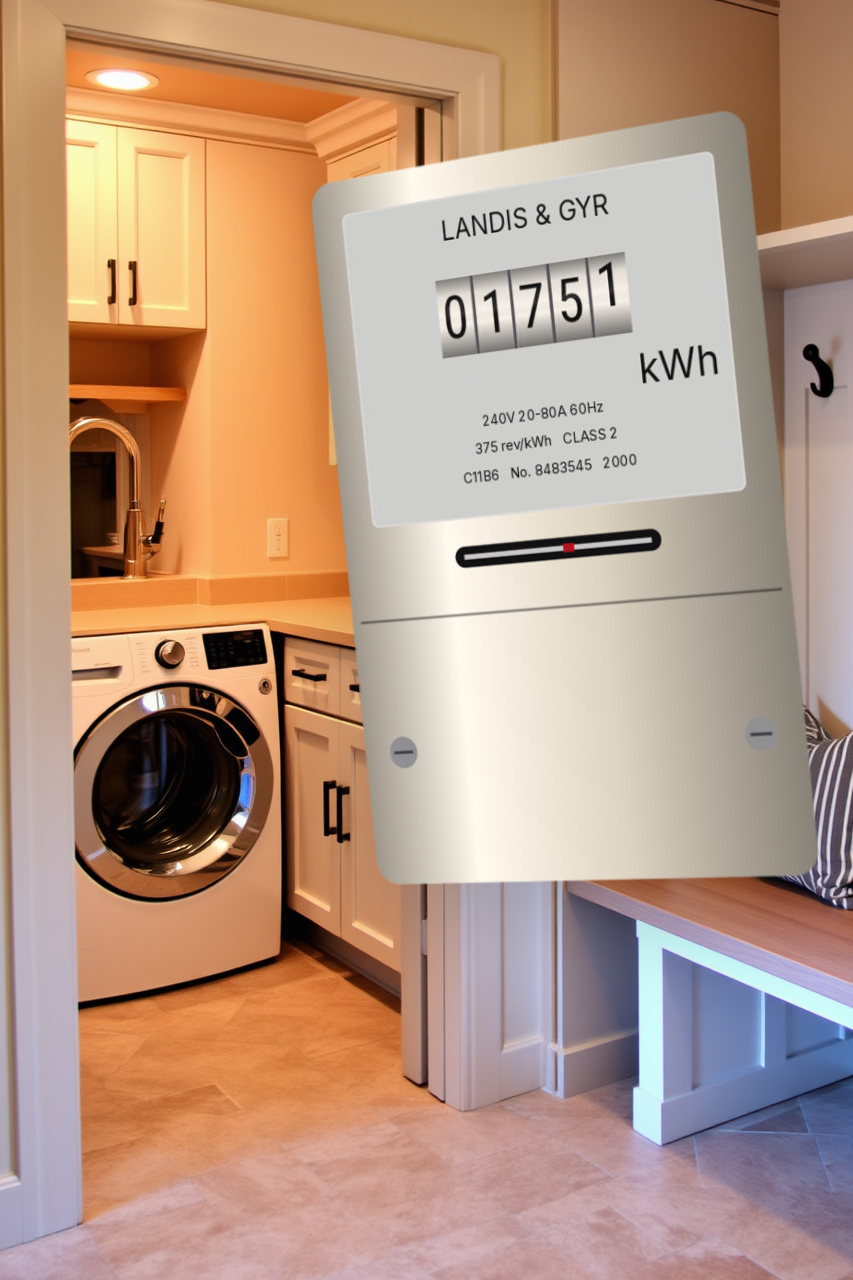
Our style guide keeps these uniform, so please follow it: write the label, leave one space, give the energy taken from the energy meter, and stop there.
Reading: 1751 kWh
